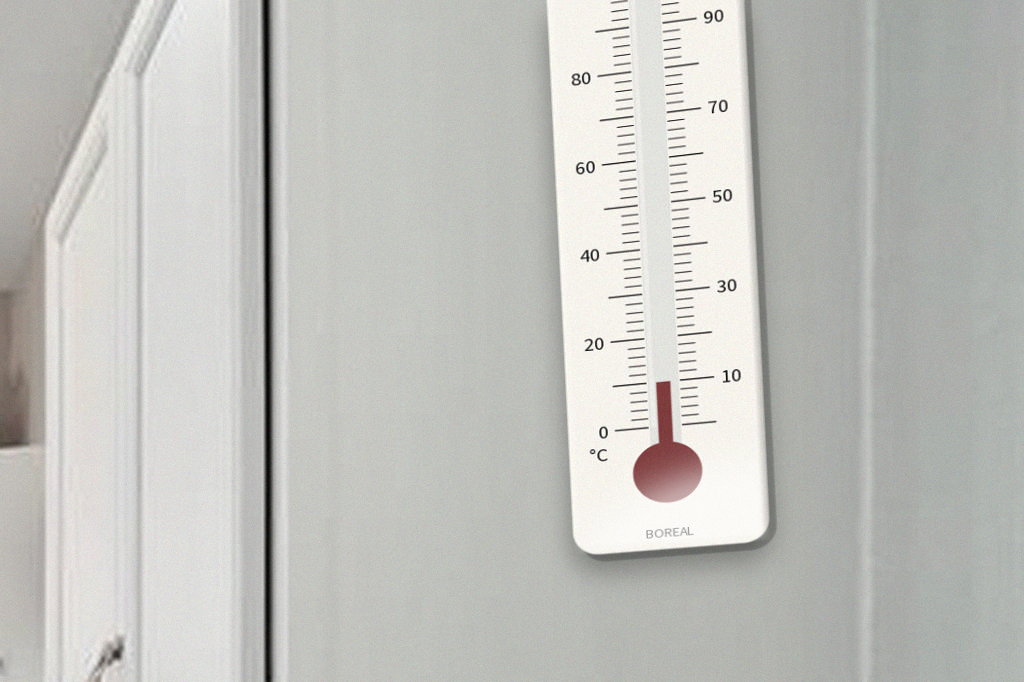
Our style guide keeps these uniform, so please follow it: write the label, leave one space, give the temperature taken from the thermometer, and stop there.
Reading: 10 °C
